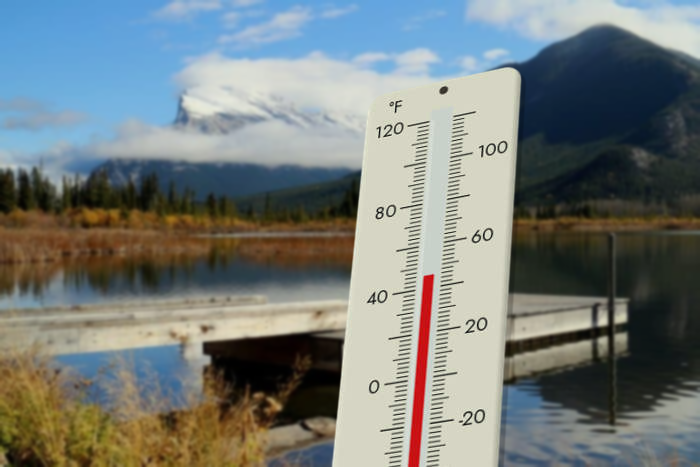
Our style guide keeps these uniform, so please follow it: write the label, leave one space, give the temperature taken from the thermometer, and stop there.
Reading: 46 °F
